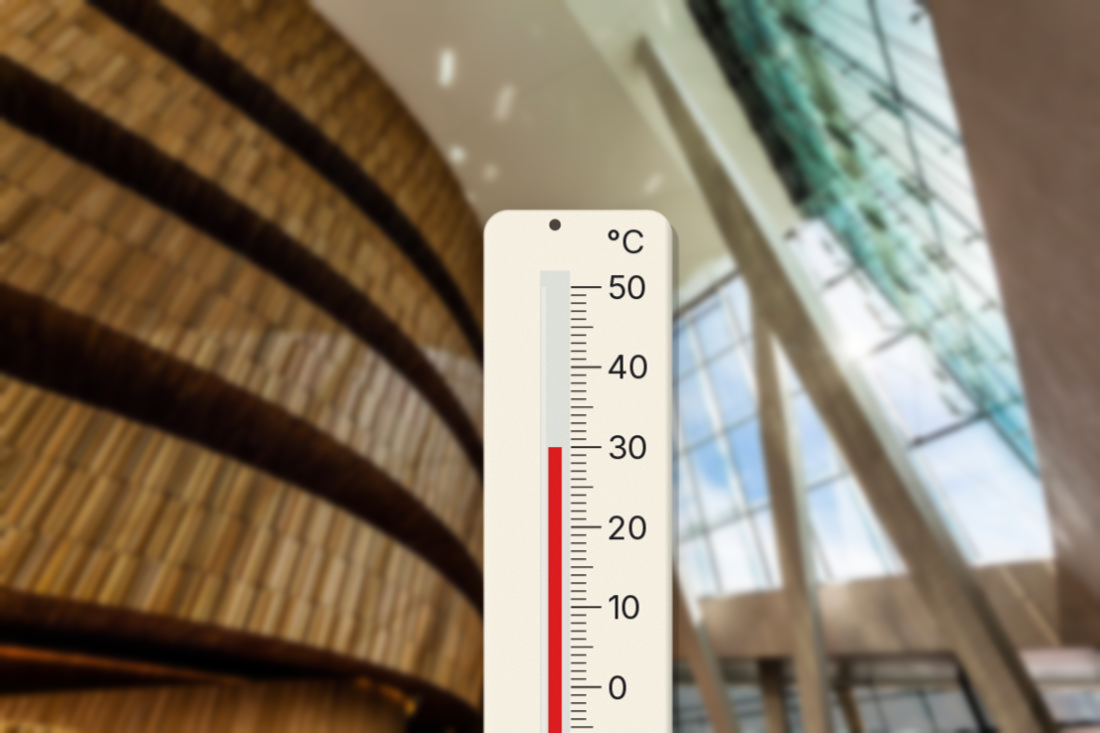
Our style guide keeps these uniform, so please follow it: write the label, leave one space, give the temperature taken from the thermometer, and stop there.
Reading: 30 °C
